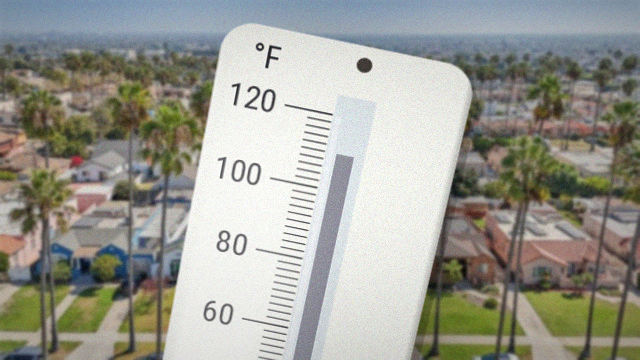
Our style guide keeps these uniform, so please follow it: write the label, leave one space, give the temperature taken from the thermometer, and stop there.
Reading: 110 °F
